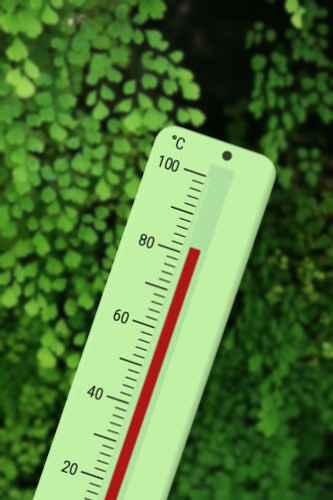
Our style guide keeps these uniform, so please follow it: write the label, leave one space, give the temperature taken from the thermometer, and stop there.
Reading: 82 °C
